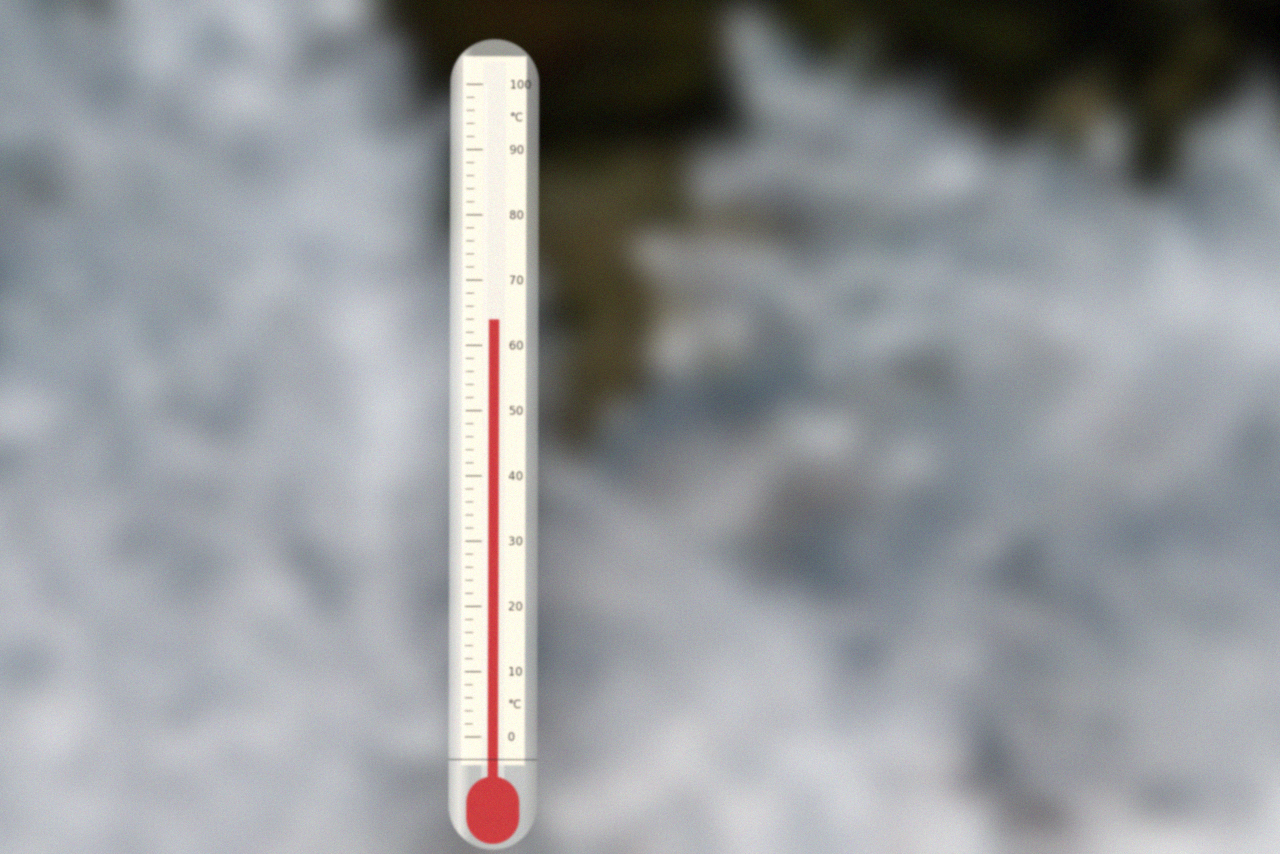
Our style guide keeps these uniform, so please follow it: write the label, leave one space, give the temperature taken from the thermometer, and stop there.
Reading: 64 °C
